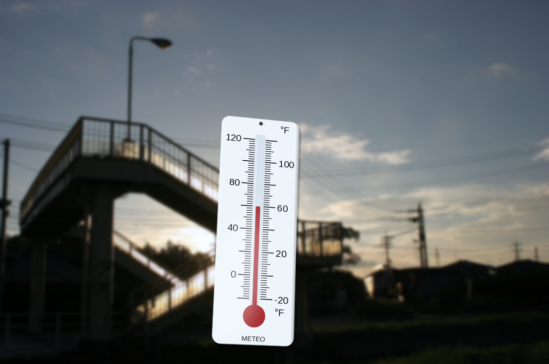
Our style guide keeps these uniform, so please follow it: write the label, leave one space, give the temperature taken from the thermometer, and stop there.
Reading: 60 °F
